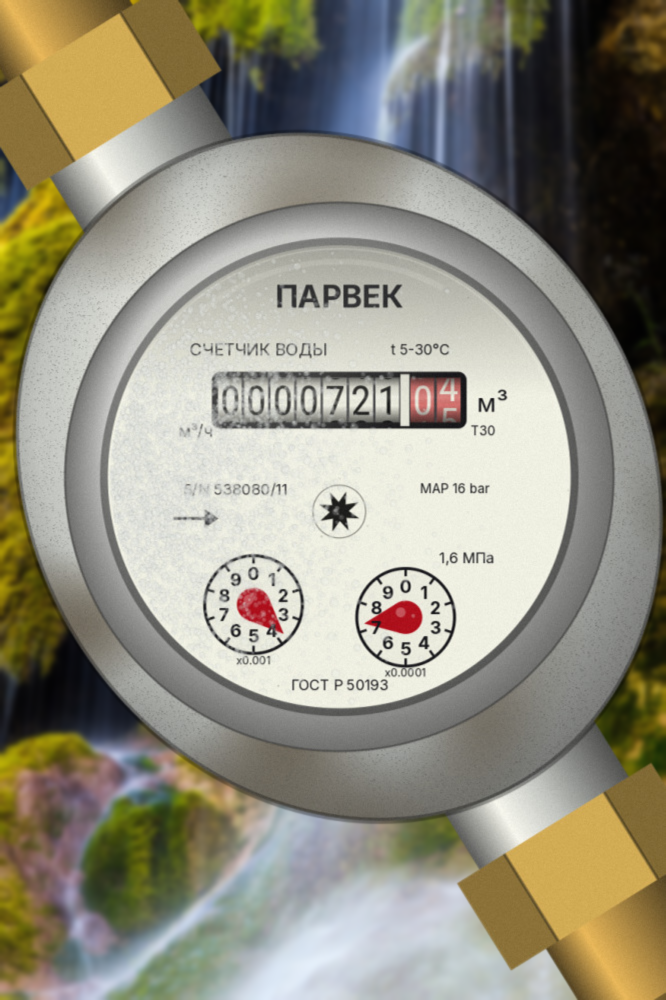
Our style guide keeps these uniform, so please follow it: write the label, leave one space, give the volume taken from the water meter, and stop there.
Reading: 721.0437 m³
